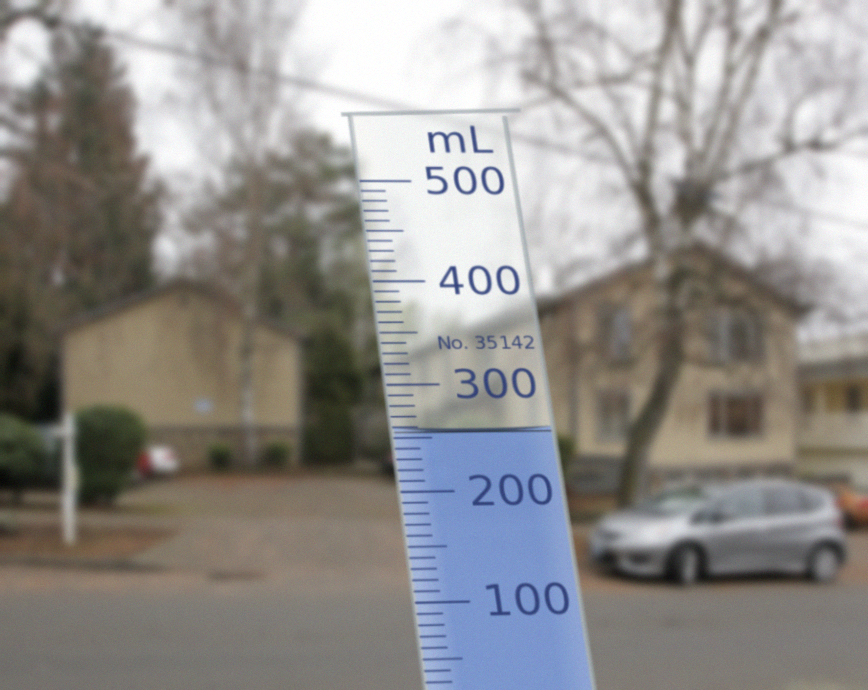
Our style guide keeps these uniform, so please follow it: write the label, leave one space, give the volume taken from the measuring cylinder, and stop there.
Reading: 255 mL
